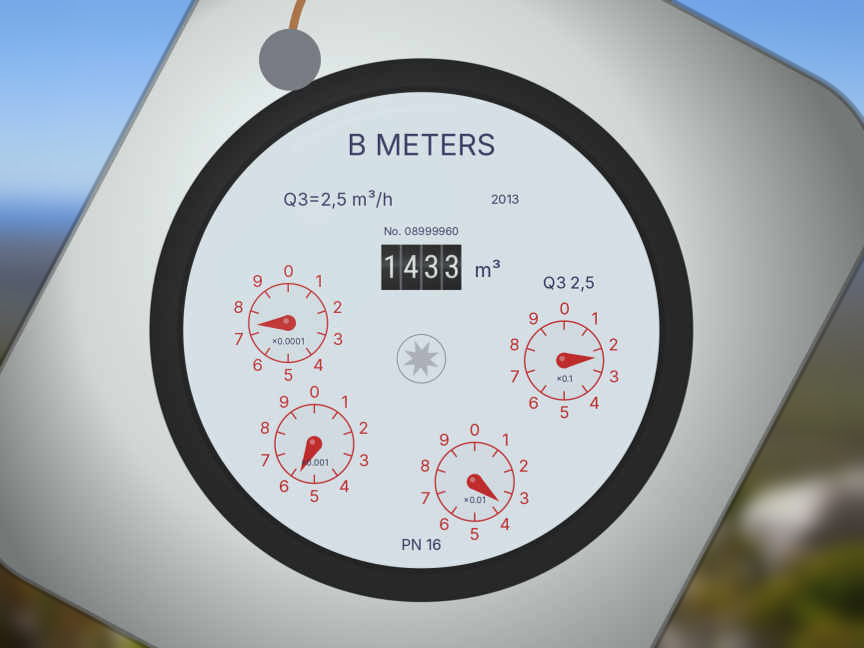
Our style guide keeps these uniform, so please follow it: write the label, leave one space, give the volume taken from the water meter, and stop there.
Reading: 1433.2357 m³
